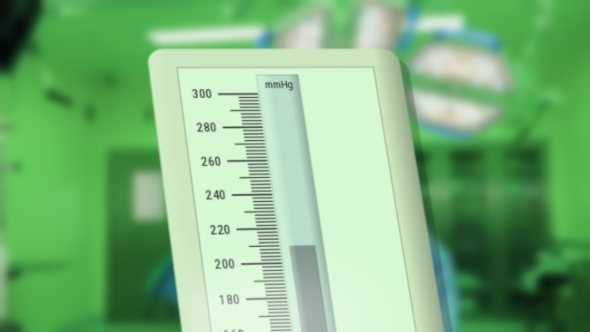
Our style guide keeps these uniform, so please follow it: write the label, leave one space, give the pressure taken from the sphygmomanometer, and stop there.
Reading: 210 mmHg
